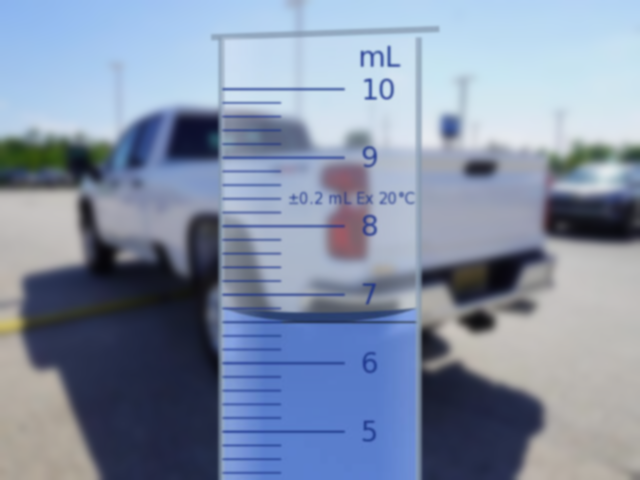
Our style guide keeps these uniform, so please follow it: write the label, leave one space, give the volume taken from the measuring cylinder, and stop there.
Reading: 6.6 mL
